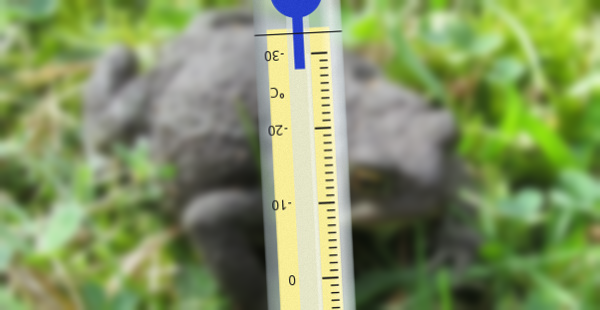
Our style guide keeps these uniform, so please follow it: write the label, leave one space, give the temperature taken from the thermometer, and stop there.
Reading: -28 °C
